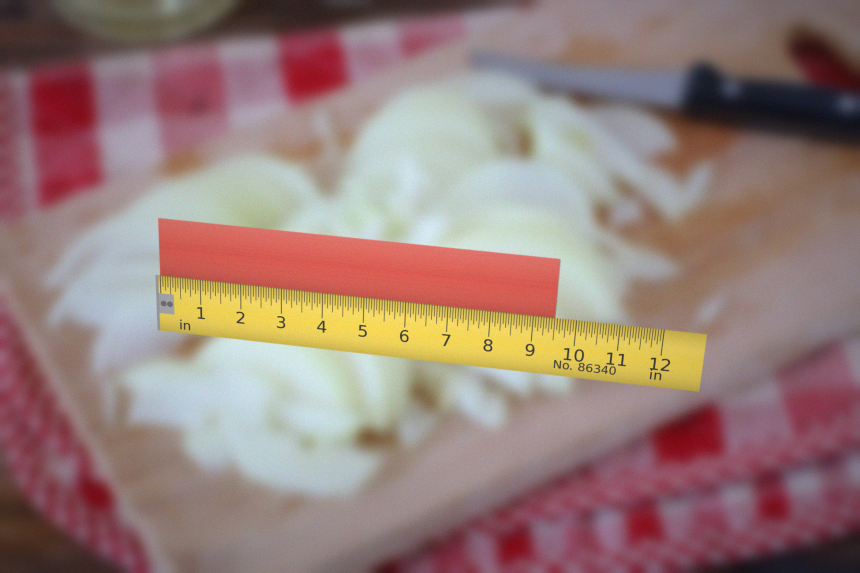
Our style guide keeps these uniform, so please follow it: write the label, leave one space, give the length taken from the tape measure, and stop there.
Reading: 9.5 in
